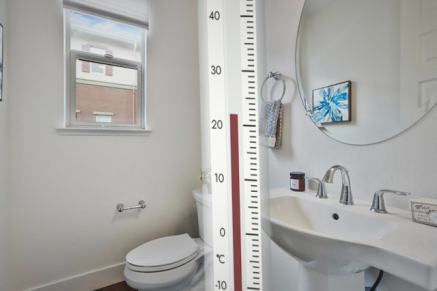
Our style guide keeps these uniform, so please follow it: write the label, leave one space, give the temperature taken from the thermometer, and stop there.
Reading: 22 °C
